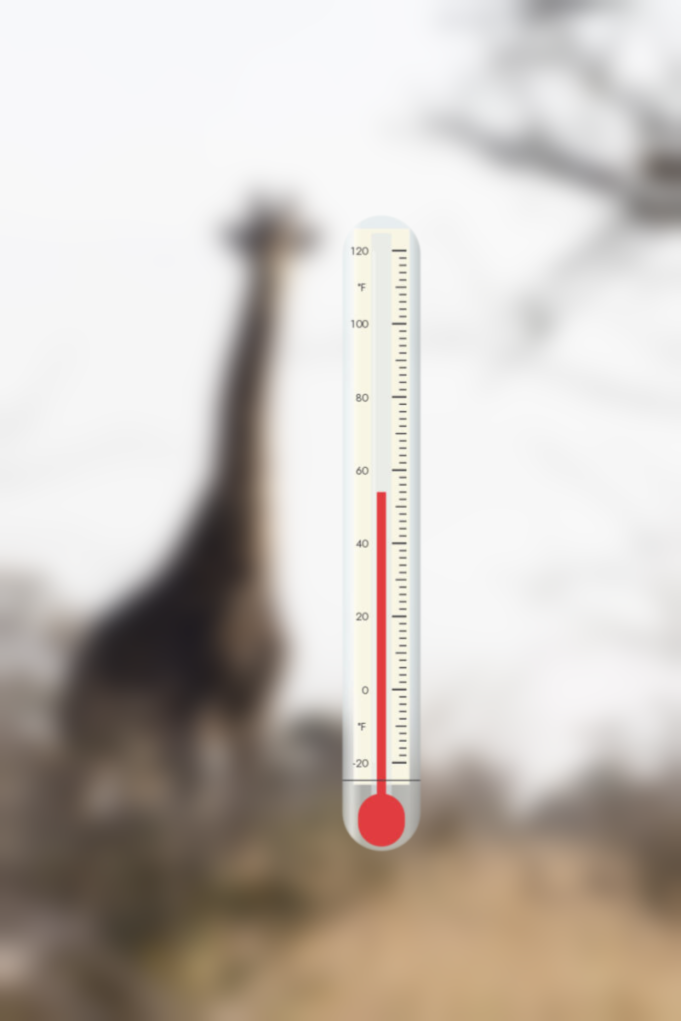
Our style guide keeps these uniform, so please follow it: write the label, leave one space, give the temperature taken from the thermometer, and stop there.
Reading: 54 °F
